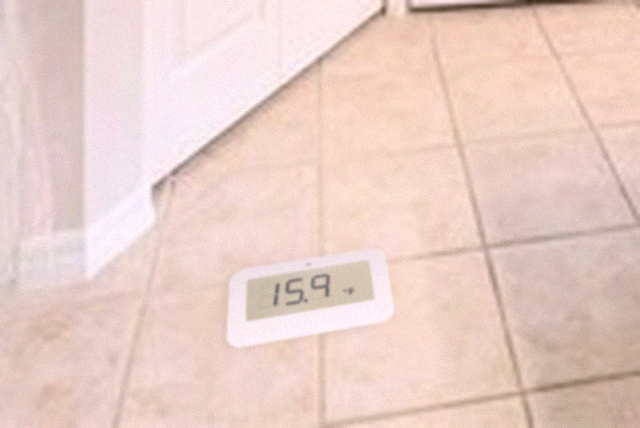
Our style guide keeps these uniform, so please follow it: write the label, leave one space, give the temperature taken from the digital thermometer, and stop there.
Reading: 15.9 °F
